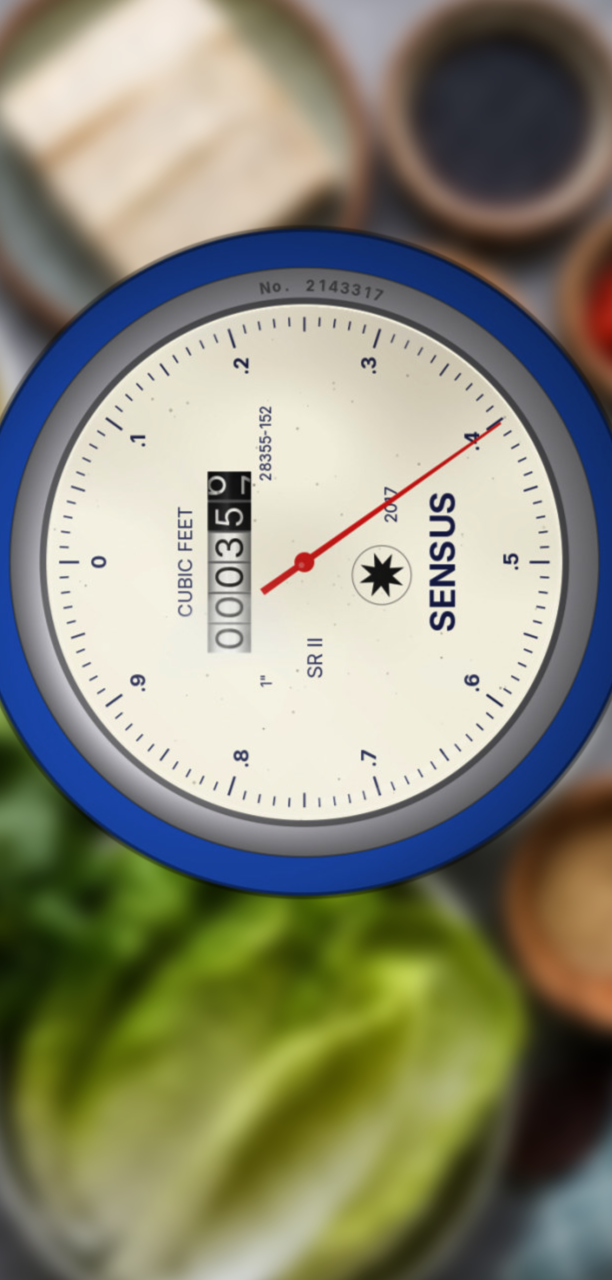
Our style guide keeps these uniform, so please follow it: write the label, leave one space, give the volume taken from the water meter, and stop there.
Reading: 356.40 ft³
